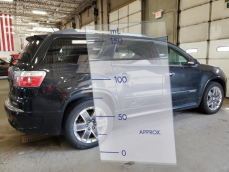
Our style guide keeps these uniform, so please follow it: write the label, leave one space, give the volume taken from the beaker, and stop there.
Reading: 125 mL
